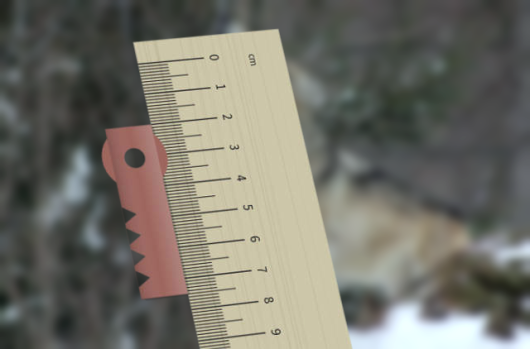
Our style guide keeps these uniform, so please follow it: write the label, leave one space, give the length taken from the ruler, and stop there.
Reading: 5.5 cm
